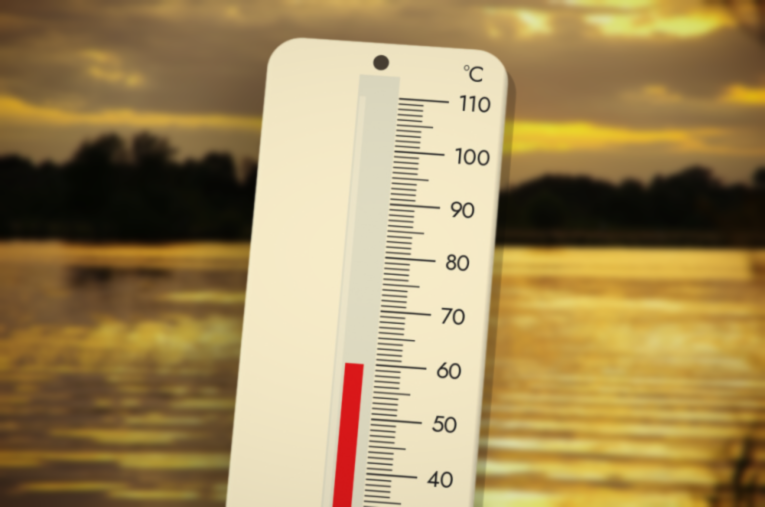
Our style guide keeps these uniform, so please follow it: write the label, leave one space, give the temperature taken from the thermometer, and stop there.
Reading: 60 °C
